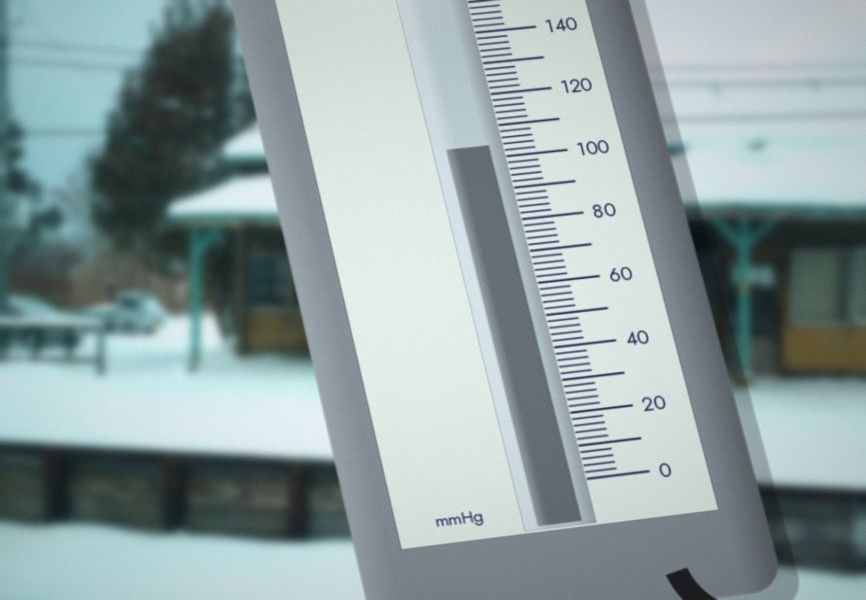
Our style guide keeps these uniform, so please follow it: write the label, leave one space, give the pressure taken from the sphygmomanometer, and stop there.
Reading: 104 mmHg
